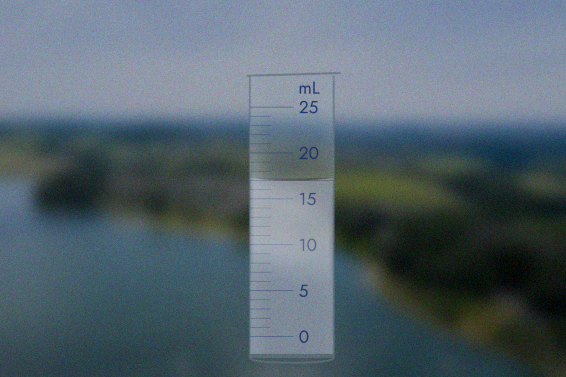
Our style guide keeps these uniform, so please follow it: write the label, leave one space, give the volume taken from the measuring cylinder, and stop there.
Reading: 17 mL
